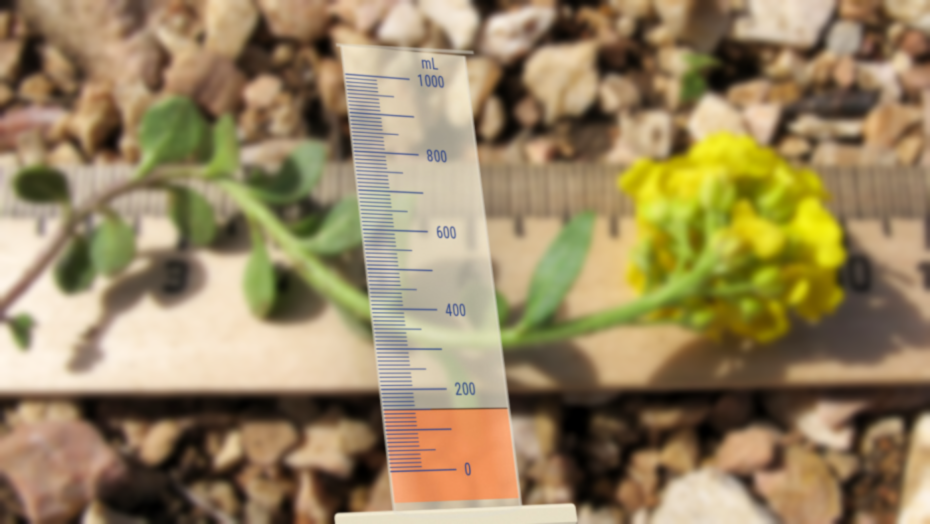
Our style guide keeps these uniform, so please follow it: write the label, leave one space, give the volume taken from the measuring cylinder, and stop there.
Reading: 150 mL
